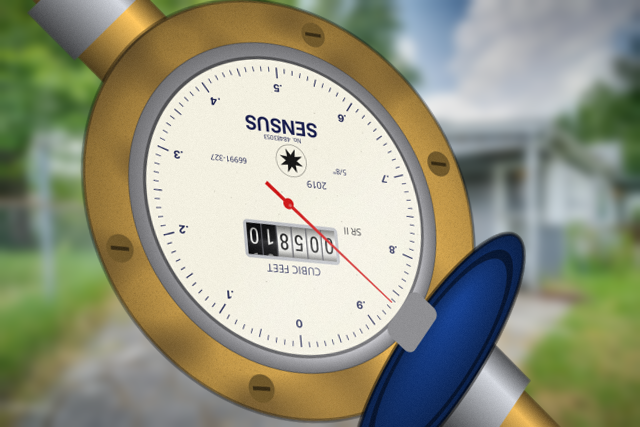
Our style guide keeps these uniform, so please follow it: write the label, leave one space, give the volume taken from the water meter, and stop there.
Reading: 5809.86 ft³
